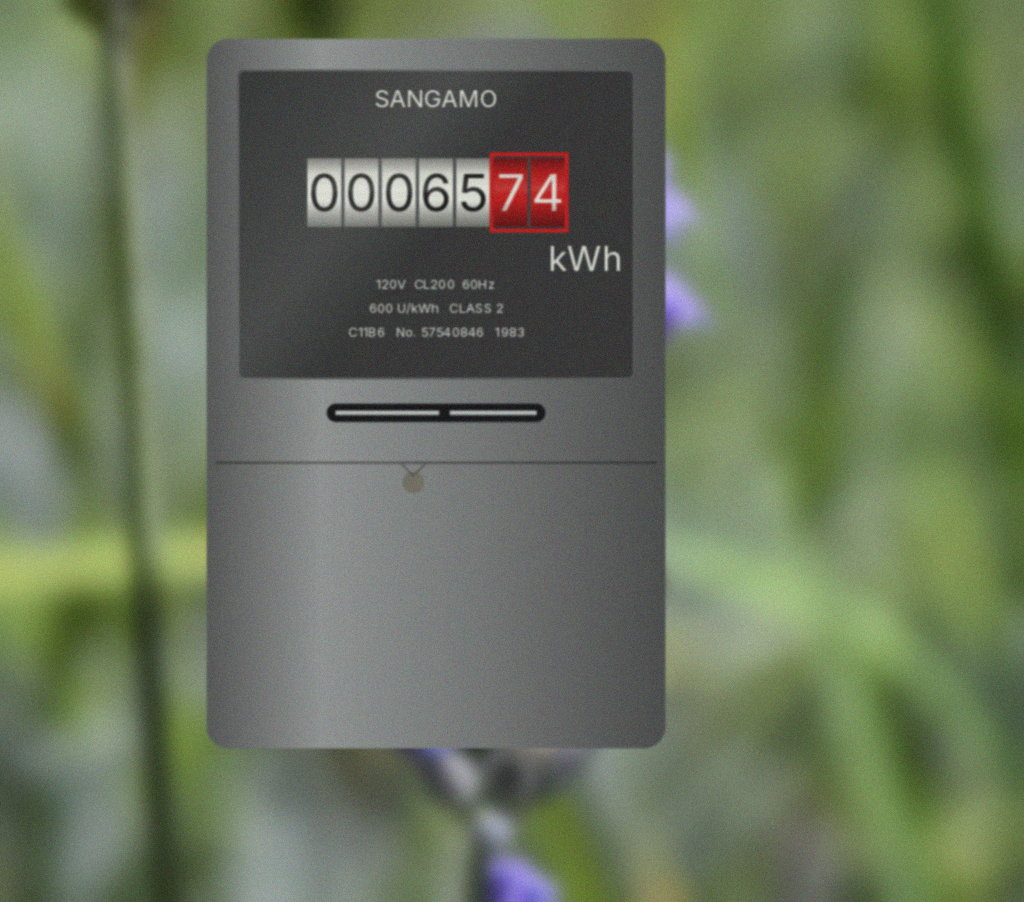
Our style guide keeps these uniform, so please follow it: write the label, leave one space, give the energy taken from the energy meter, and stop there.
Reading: 65.74 kWh
